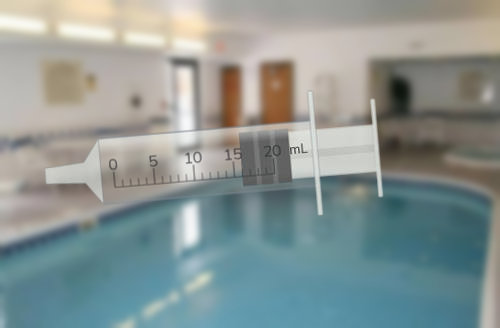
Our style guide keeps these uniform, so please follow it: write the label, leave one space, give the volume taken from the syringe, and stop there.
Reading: 16 mL
